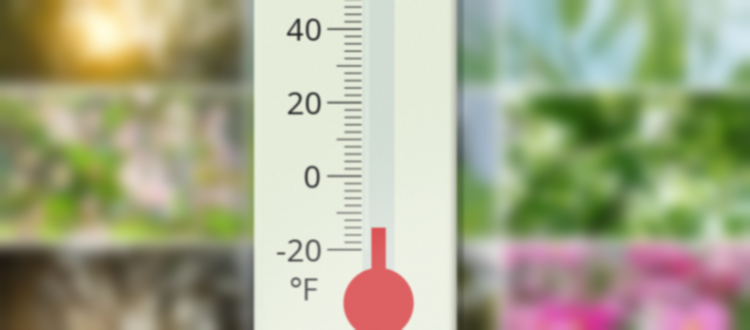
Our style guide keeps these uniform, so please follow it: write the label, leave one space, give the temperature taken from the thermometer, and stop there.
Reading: -14 °F
